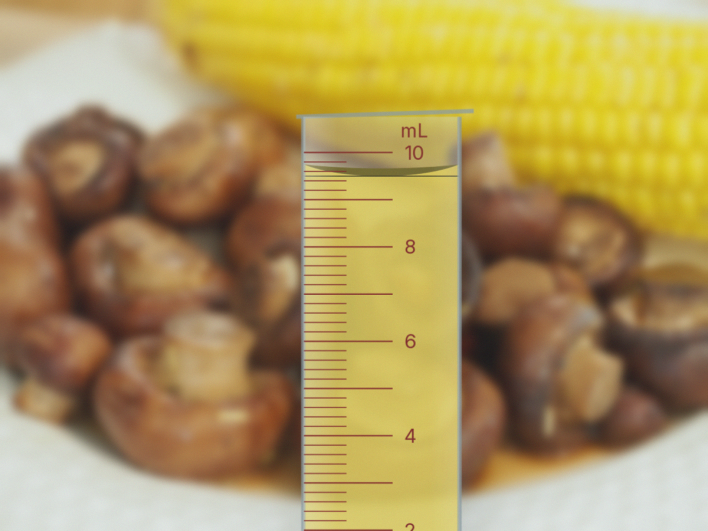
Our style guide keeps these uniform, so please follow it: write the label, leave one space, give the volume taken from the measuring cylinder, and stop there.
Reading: 9.5 mL
